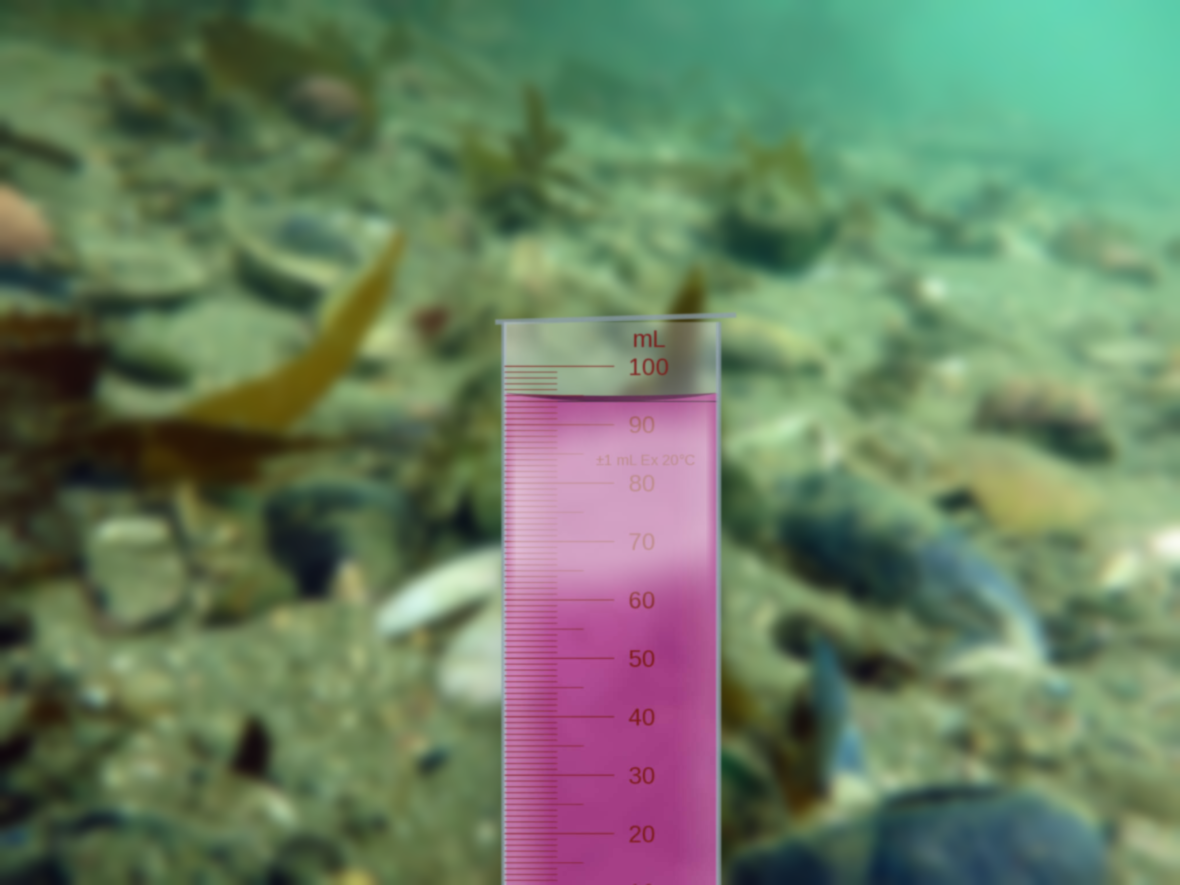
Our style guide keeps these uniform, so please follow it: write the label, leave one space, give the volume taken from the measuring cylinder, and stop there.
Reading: 94 mL
